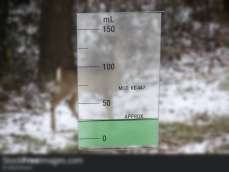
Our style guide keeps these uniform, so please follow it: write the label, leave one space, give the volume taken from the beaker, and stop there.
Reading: 25 mL
